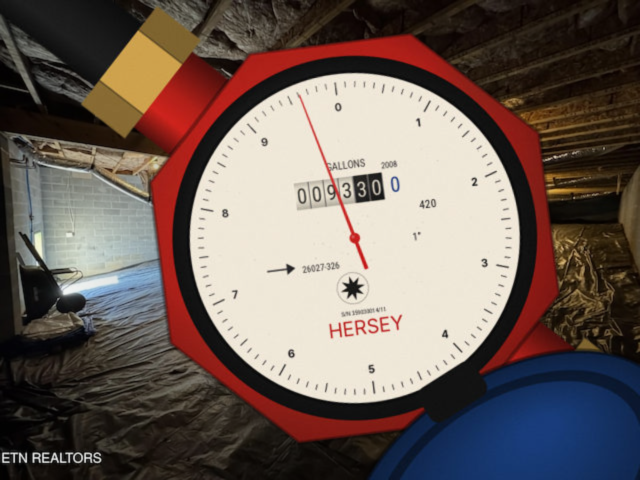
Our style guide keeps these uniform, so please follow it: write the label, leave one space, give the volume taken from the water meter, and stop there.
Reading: 93299.6 gal
